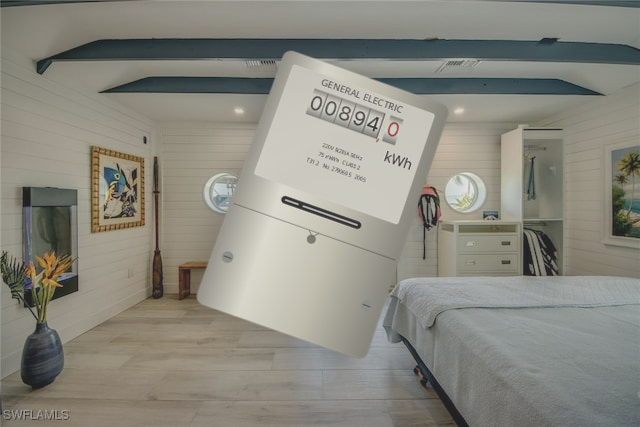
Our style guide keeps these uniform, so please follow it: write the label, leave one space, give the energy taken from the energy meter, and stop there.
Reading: 894.0 kWh
